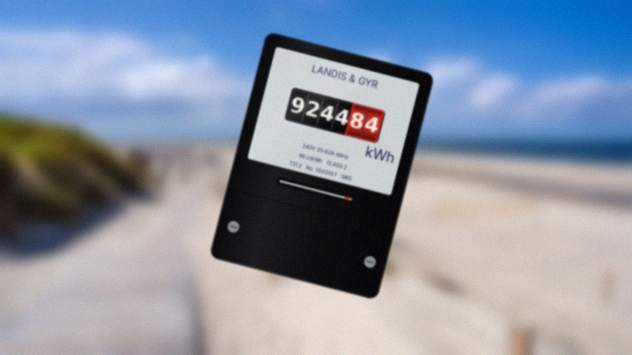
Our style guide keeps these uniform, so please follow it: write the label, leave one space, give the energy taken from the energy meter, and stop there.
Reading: 9244.84 kWh
